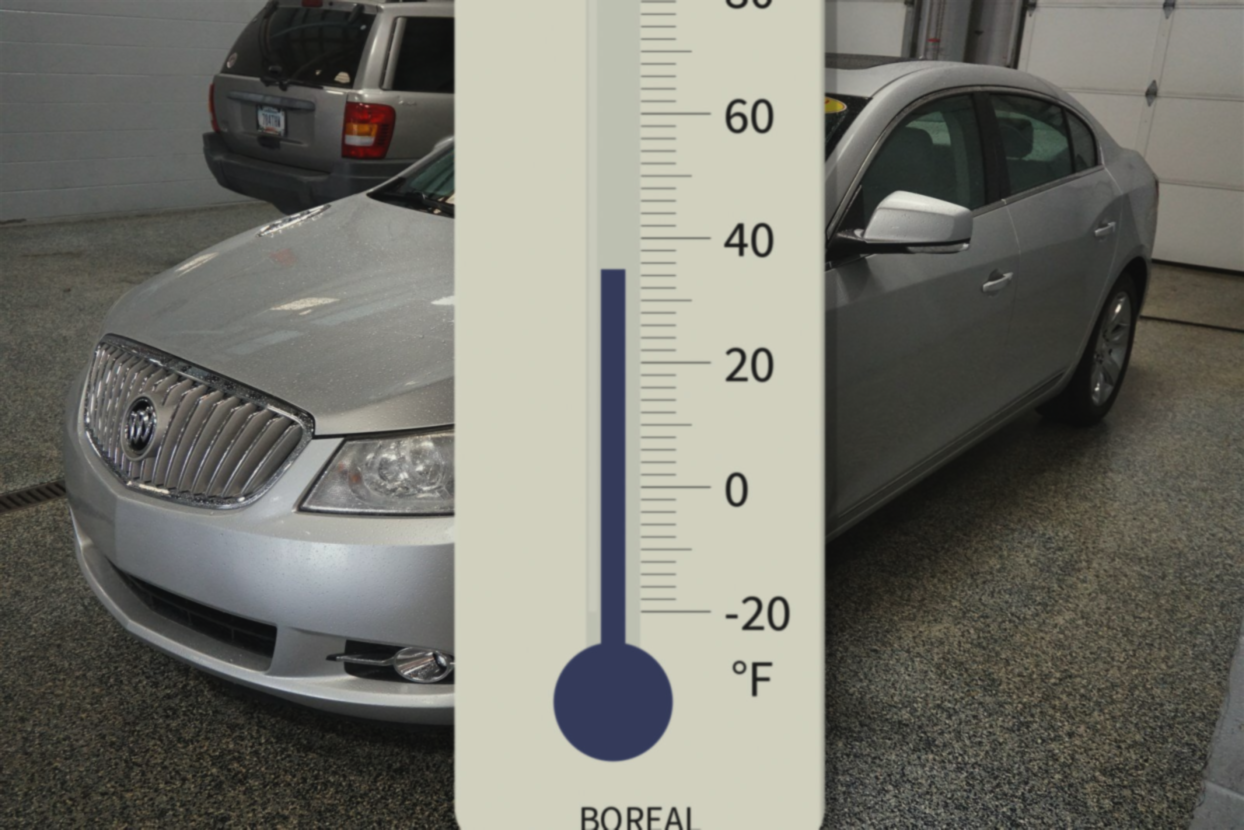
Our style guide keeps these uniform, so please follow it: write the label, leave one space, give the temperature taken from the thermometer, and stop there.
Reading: 35 °F
